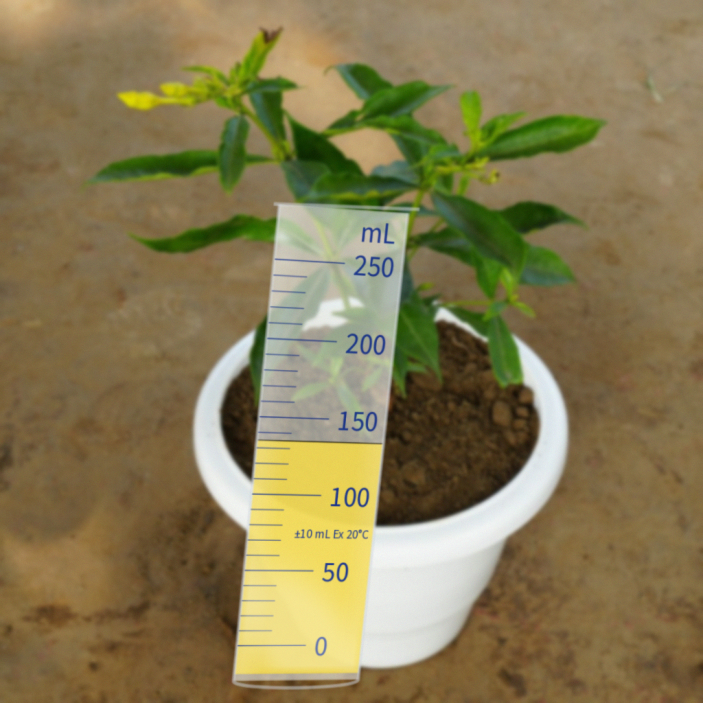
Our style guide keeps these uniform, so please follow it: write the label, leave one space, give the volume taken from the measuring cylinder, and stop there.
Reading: 135 mL
